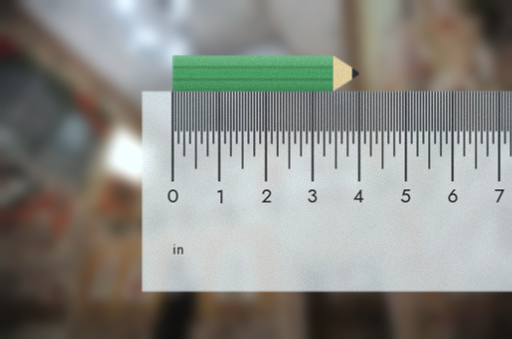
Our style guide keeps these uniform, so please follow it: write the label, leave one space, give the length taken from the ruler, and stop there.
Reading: 4 in
